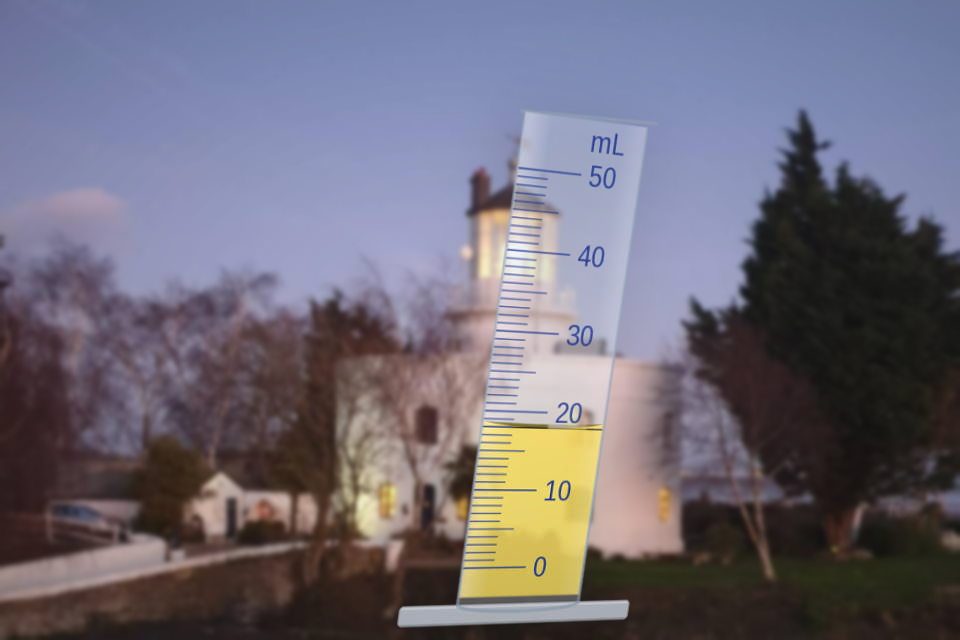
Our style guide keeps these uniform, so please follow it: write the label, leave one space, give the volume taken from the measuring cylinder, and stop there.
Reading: 18 mL
